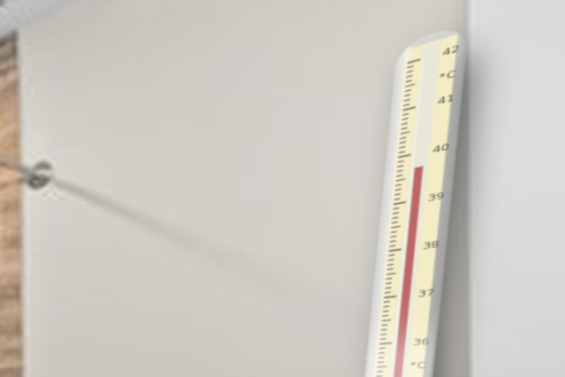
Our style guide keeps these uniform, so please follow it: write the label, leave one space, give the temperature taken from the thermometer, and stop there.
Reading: 39.7 °C
